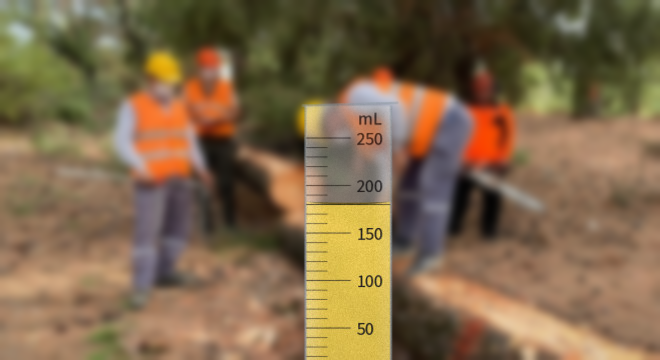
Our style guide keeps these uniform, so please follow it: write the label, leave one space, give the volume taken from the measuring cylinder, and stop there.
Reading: 180 mL
